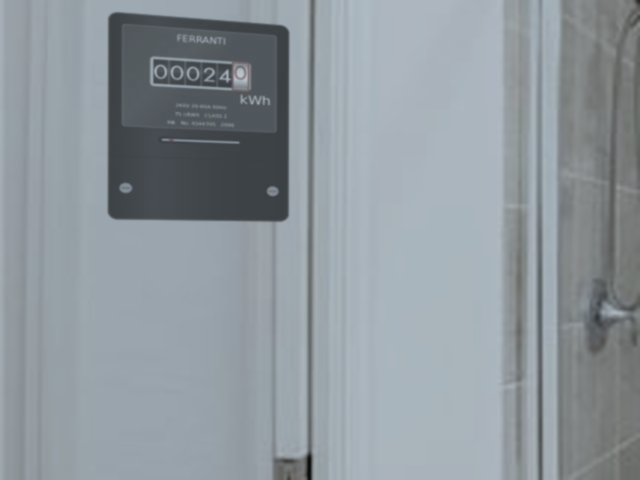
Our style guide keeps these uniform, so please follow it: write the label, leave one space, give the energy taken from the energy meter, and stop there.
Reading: 24.0 kWh
